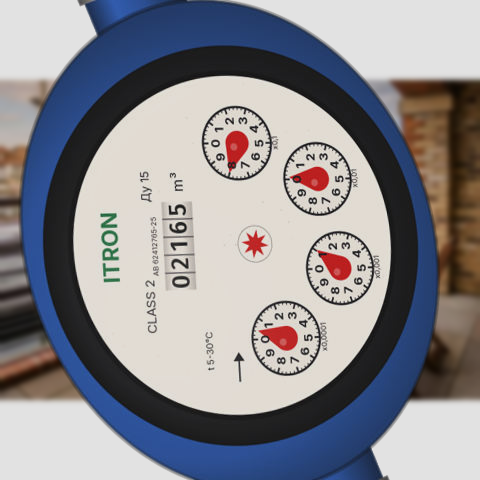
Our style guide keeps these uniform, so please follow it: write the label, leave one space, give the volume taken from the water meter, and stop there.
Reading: 2165.8010 m³
